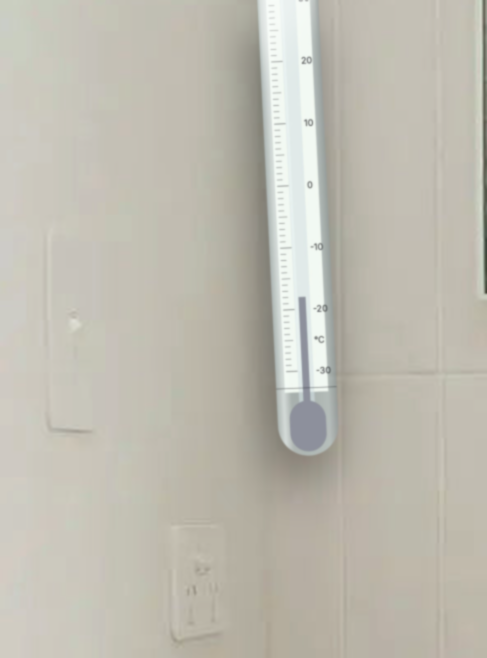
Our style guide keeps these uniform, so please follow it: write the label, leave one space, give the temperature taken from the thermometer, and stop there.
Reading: -18 °C
